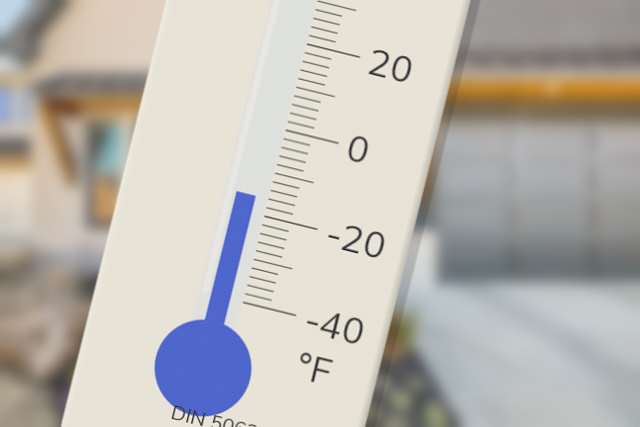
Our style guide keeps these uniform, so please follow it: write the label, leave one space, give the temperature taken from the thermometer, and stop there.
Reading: -16 °F
